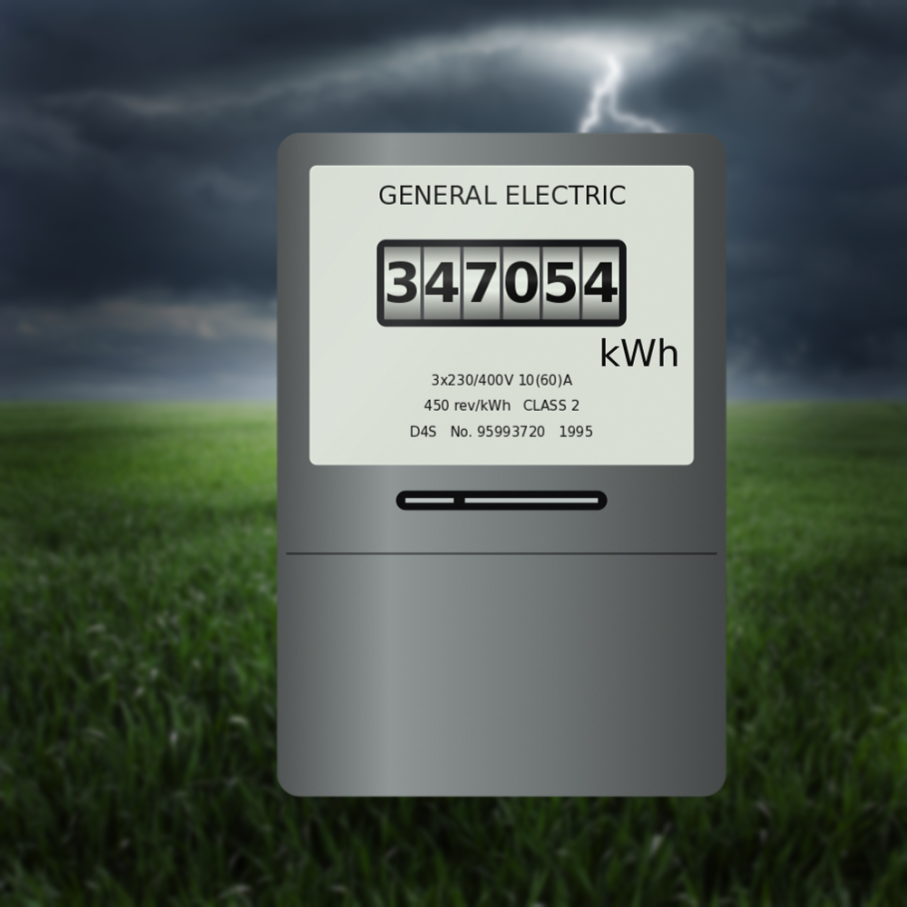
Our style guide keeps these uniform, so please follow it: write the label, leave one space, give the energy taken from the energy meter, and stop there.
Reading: 347054 kWh
